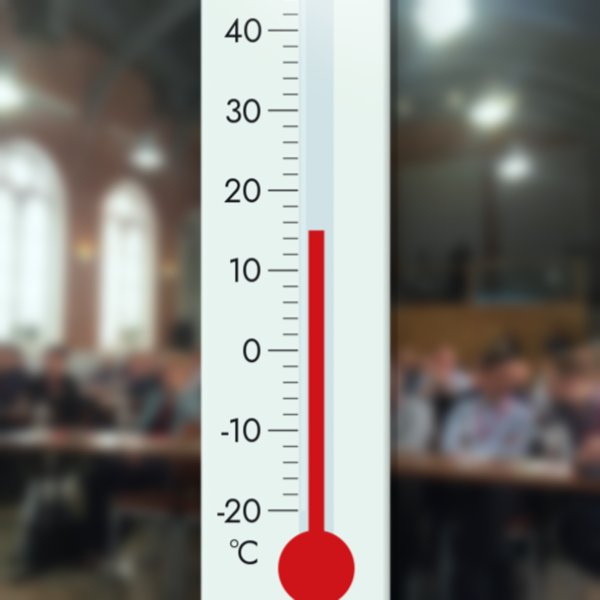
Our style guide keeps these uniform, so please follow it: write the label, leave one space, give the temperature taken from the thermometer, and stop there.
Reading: 15 °C
